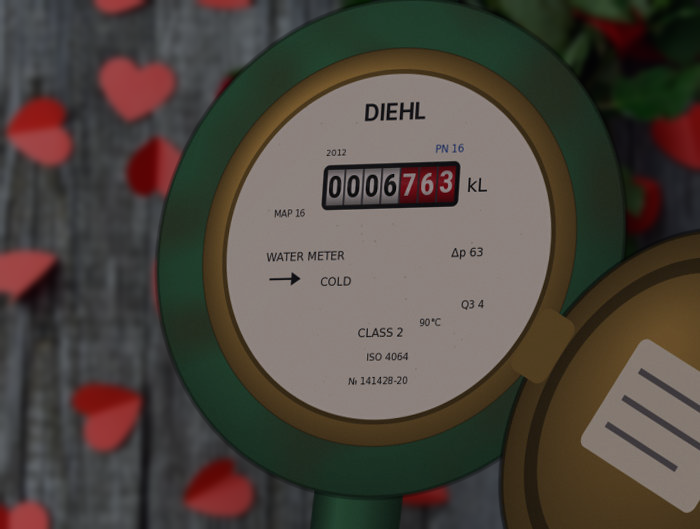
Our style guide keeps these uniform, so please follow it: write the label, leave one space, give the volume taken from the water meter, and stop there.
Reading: 6.763 kL
